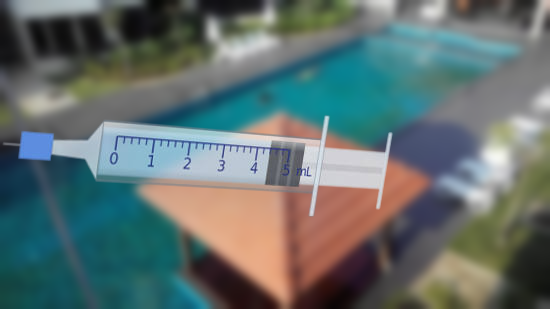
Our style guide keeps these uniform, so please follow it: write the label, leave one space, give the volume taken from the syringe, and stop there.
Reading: 4.4 mL
